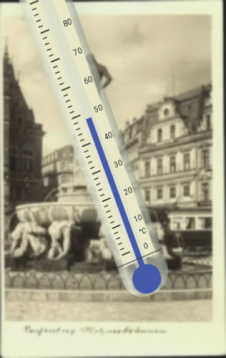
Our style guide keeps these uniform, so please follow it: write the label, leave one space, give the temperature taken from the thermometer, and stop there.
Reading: 48 °C
